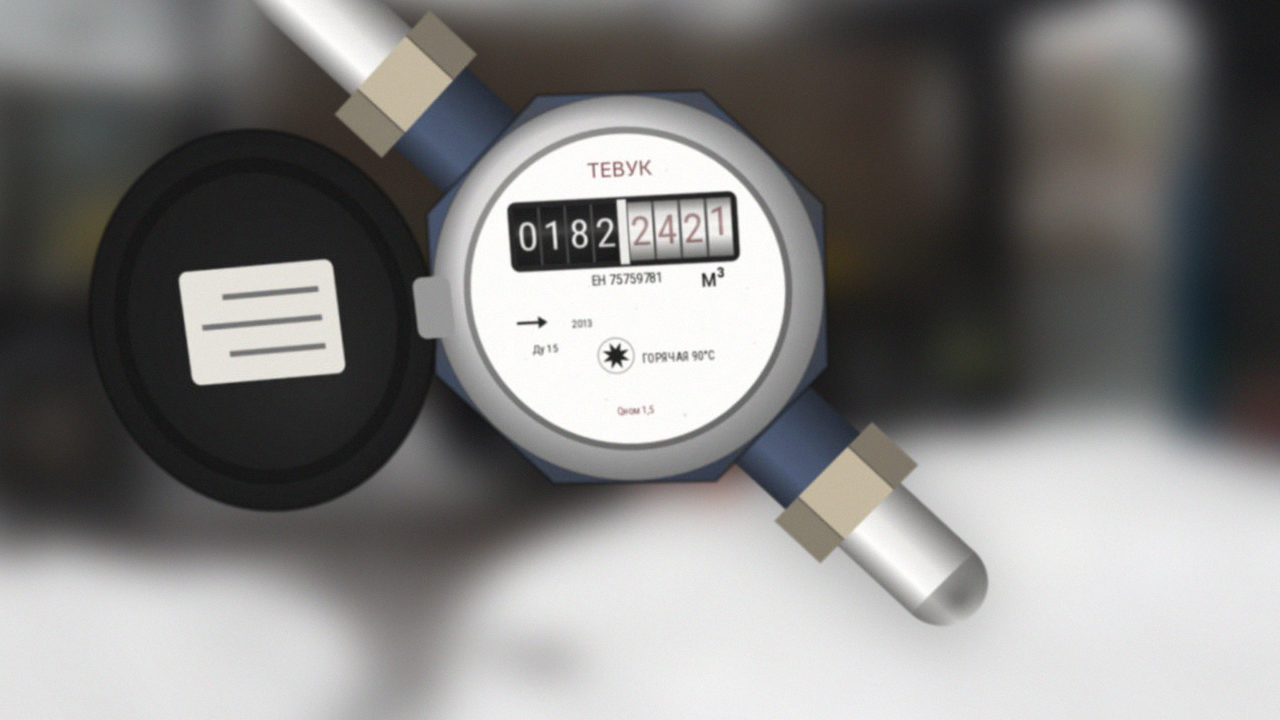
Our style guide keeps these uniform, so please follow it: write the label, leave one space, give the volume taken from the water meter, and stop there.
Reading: 182.2421 m³
